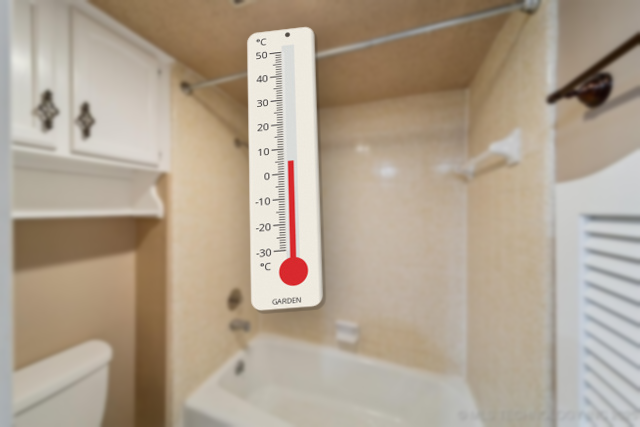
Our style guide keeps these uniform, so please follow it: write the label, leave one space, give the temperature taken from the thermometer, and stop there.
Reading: 5 °C
